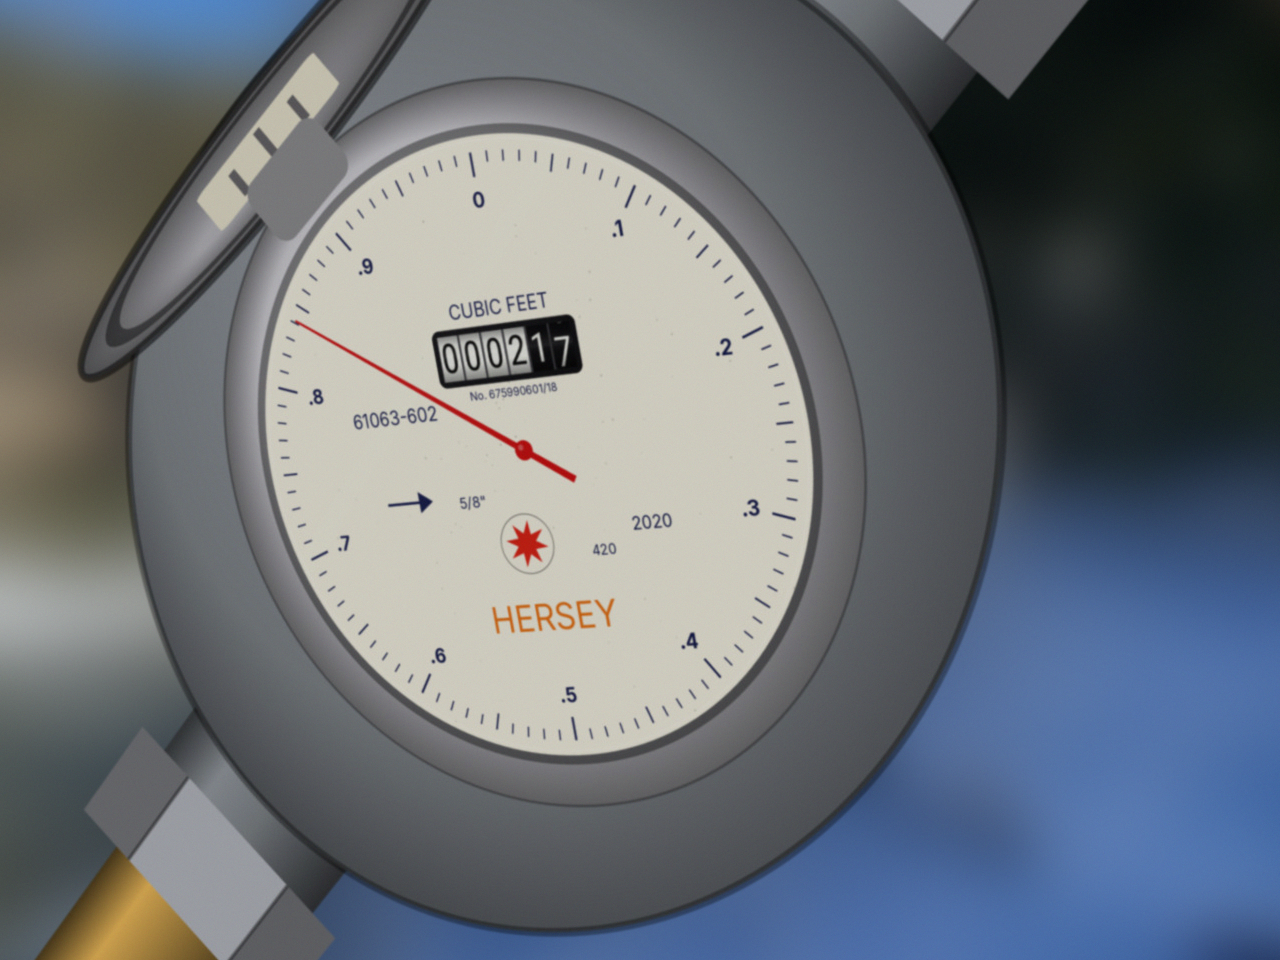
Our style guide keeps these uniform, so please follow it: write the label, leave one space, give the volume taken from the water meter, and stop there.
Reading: 216.84 ft³
